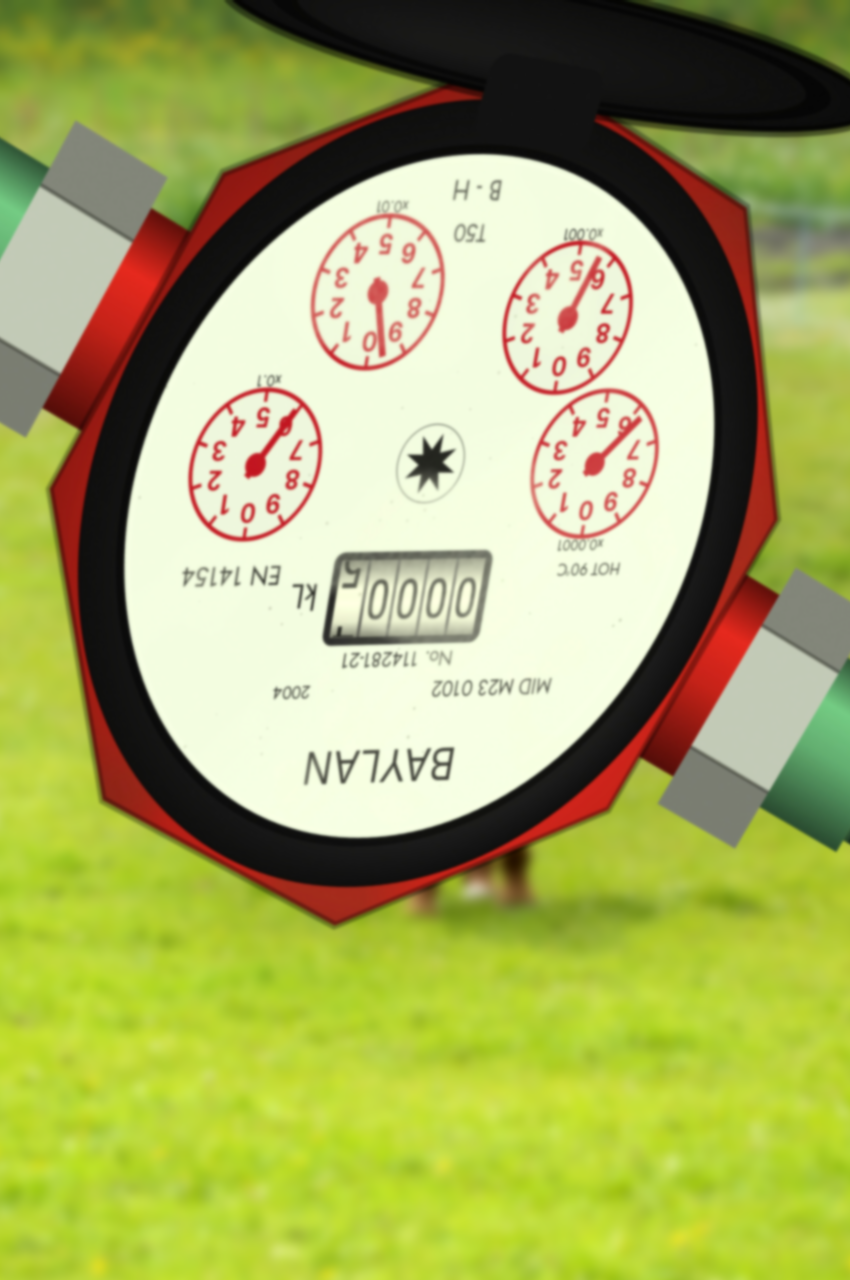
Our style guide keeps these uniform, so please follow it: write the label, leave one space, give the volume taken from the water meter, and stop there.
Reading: 4.5956 kL
